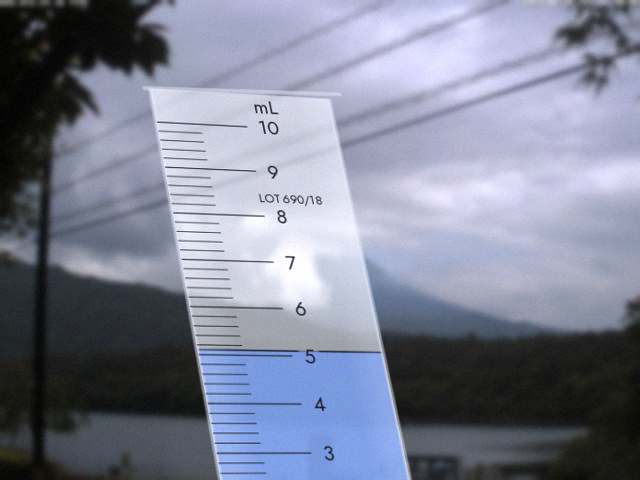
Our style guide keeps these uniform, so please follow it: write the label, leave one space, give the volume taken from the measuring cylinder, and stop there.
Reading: 5.1 mL
